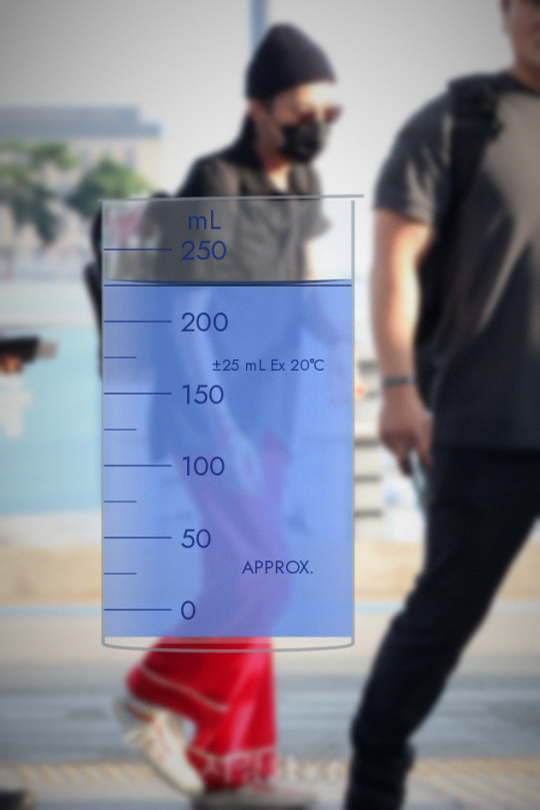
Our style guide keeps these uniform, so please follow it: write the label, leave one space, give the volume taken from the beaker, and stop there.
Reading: 225 mL
